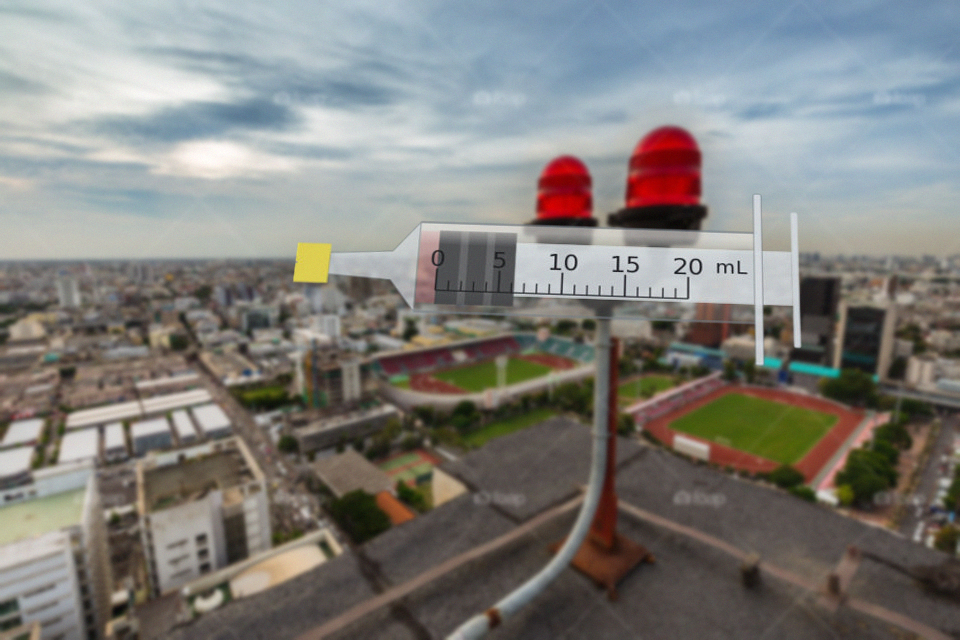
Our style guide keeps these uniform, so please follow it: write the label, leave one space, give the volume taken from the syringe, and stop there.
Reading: 0 mL
